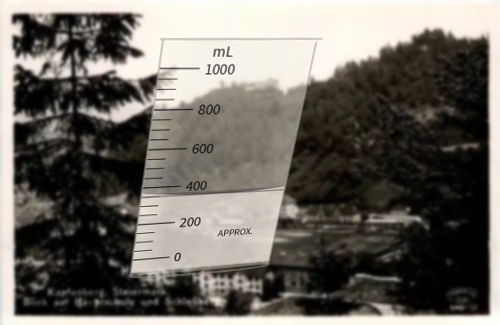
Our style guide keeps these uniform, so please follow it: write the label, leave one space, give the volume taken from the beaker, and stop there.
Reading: 350 mL
